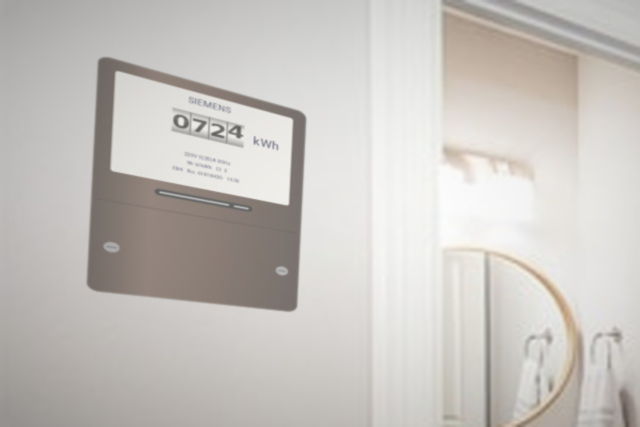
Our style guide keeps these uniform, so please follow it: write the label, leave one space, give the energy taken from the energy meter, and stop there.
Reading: 724 kWh
